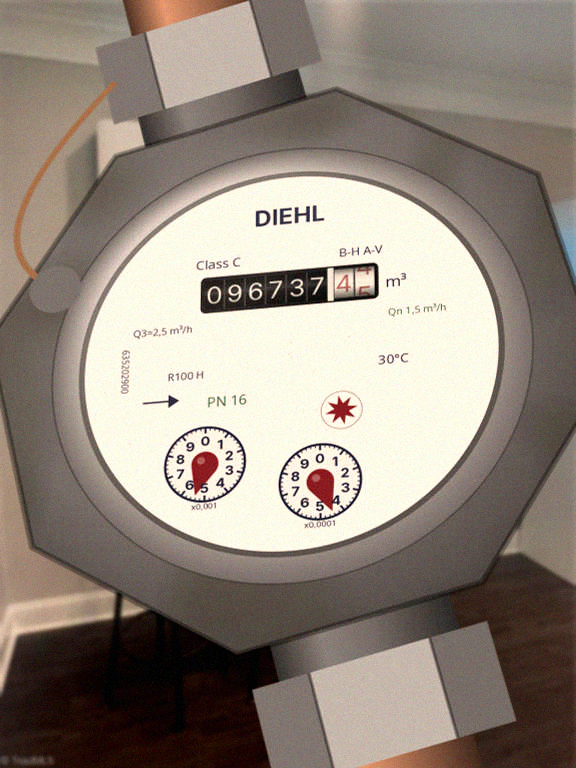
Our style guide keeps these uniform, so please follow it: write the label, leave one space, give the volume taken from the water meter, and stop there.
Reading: 96737.4454 m³
